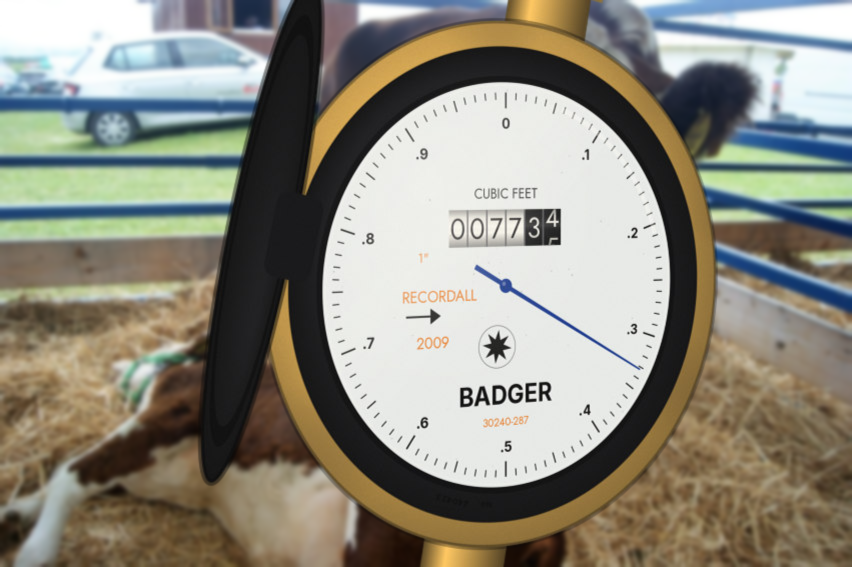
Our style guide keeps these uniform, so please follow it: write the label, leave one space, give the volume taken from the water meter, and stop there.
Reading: 7734.33 ft³
